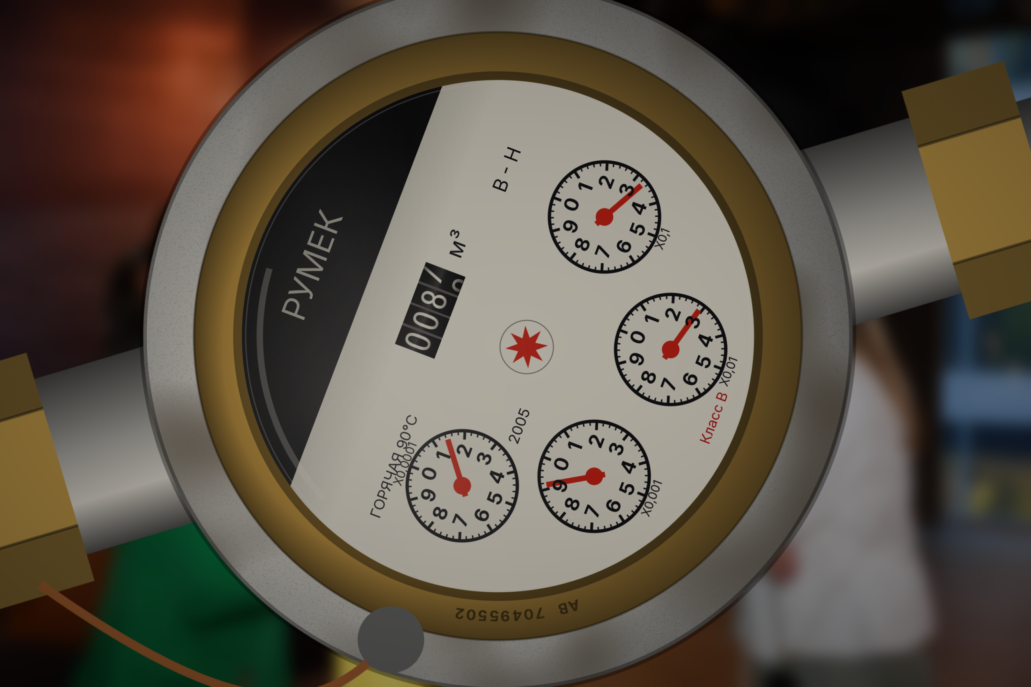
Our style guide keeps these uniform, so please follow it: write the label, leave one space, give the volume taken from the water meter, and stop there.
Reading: 87.3291 m³
